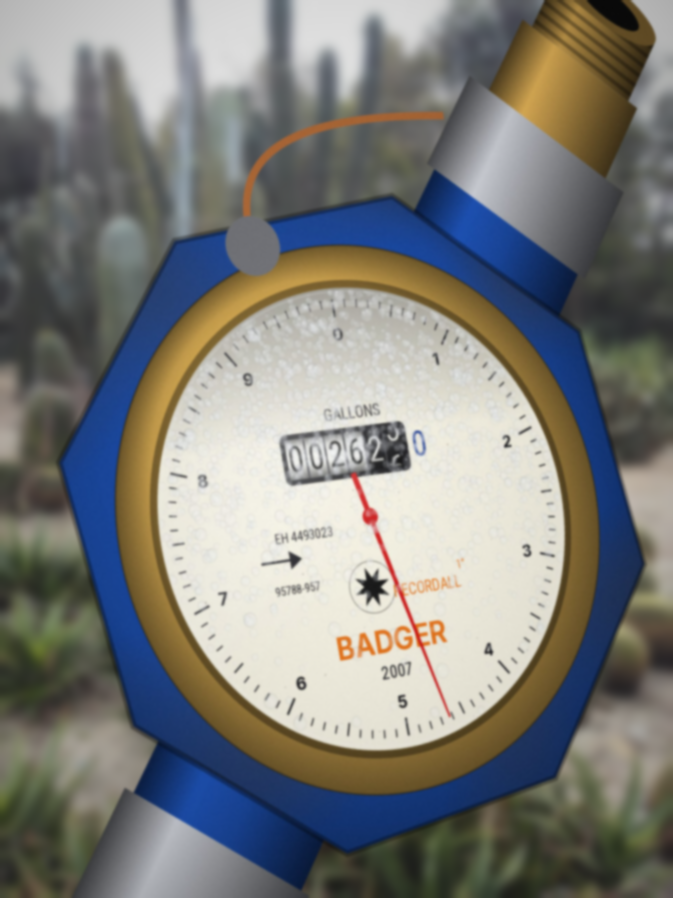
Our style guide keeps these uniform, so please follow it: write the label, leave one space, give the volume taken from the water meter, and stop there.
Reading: 26254.6 gal
